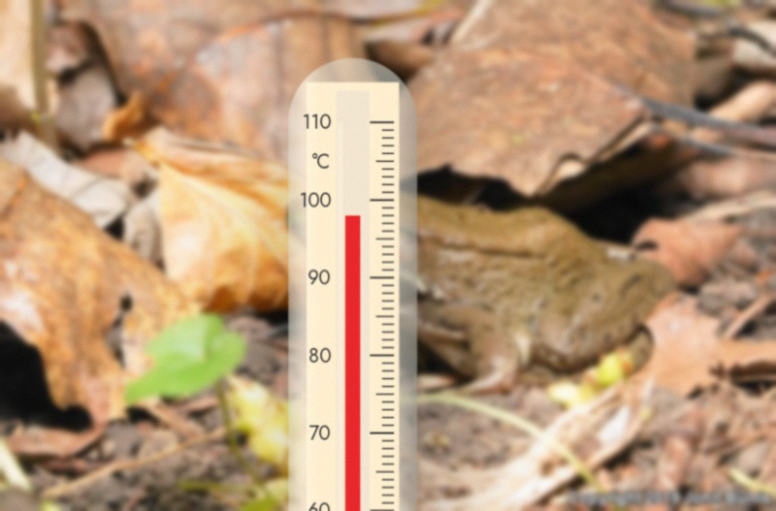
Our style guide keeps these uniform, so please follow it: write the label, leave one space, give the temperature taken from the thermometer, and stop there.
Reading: 98 °C
